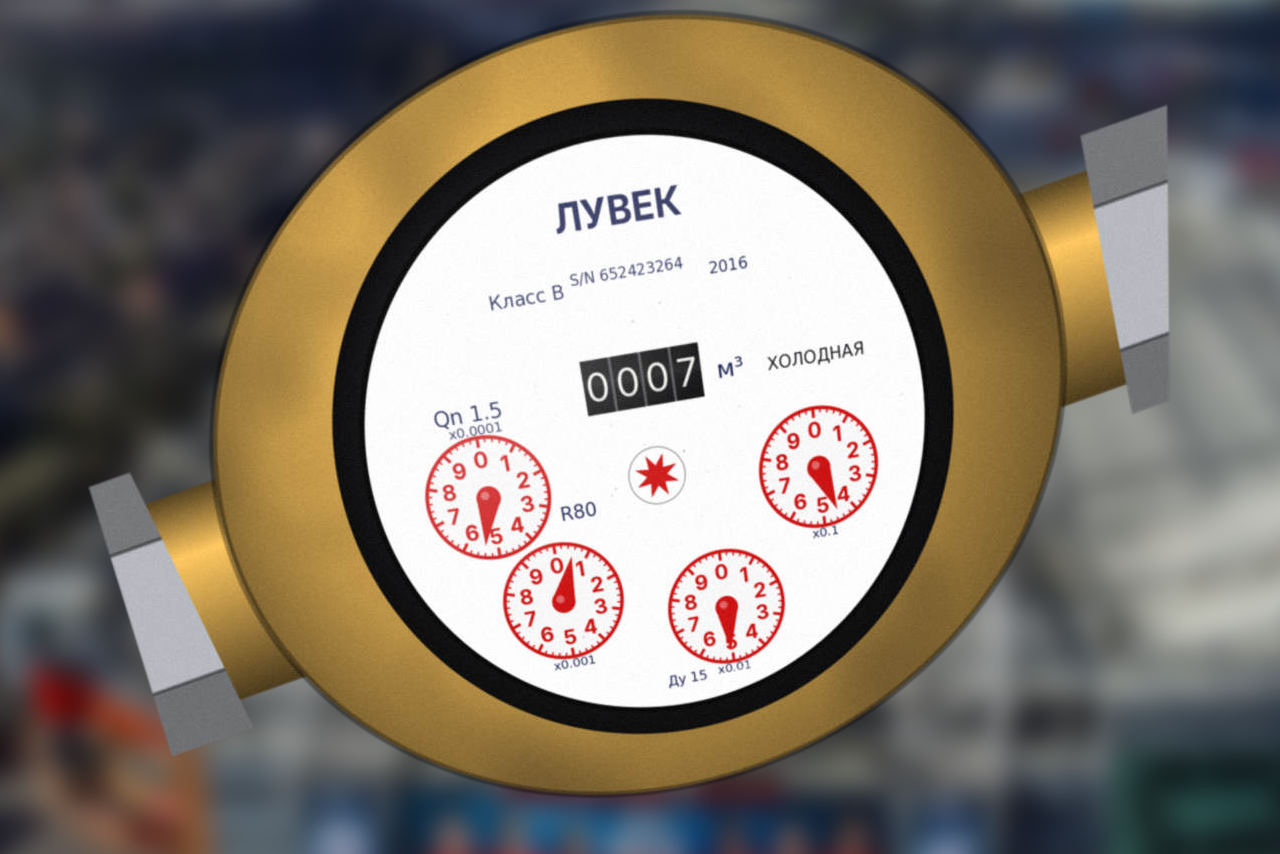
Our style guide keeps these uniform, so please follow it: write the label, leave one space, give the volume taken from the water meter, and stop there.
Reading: 7.4505 m³
